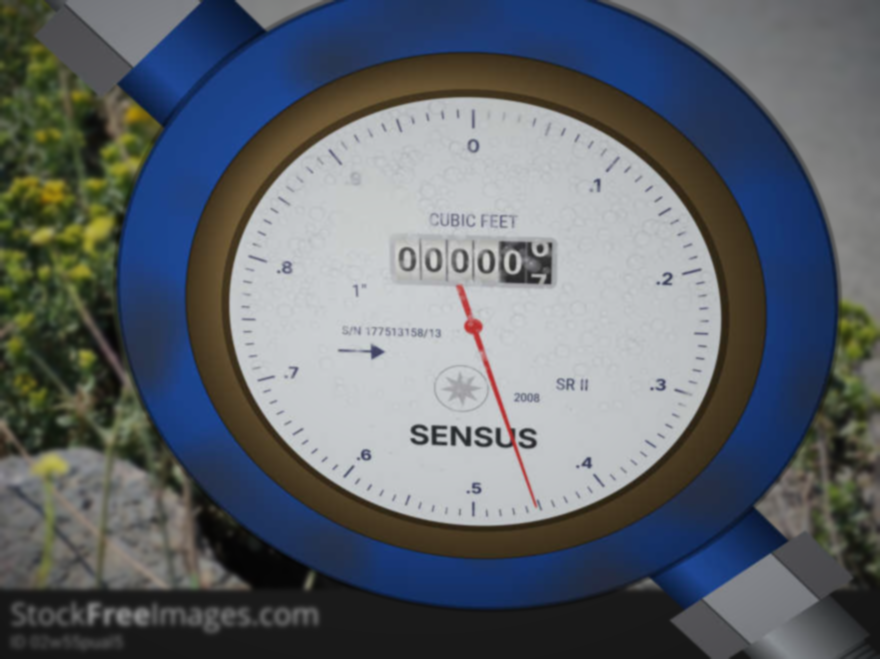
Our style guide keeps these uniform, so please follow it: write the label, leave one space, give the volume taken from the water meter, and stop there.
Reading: 6.45 ft³
